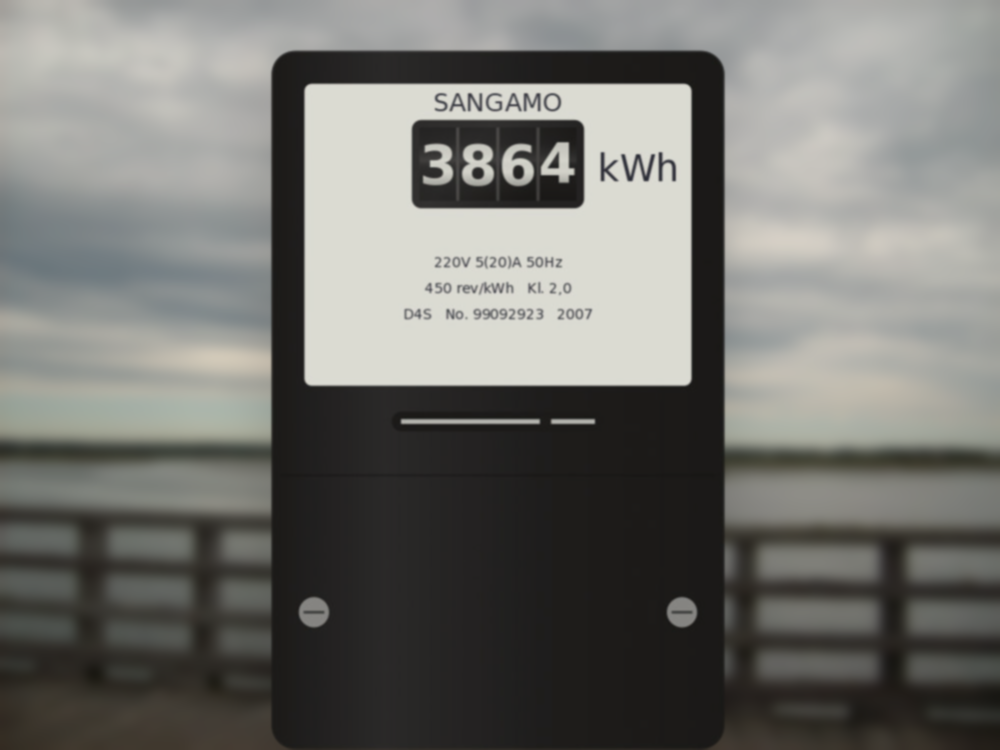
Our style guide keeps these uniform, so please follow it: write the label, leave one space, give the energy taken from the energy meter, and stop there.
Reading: 3864 kWh
